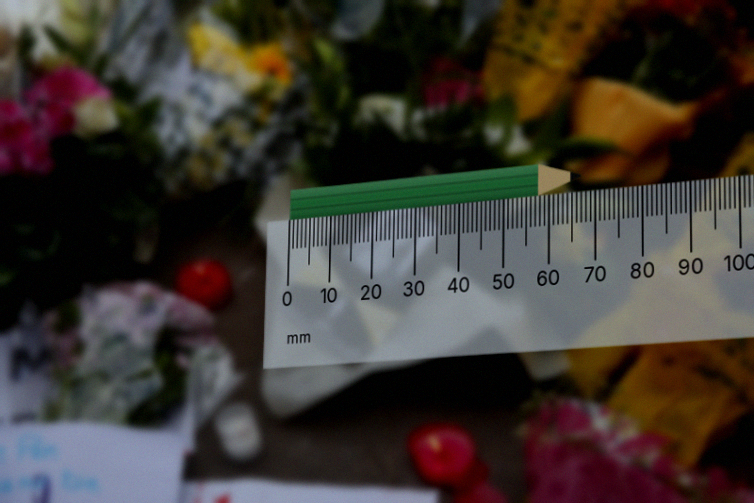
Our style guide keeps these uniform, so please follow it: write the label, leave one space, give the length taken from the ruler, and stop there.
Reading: 67 mm
